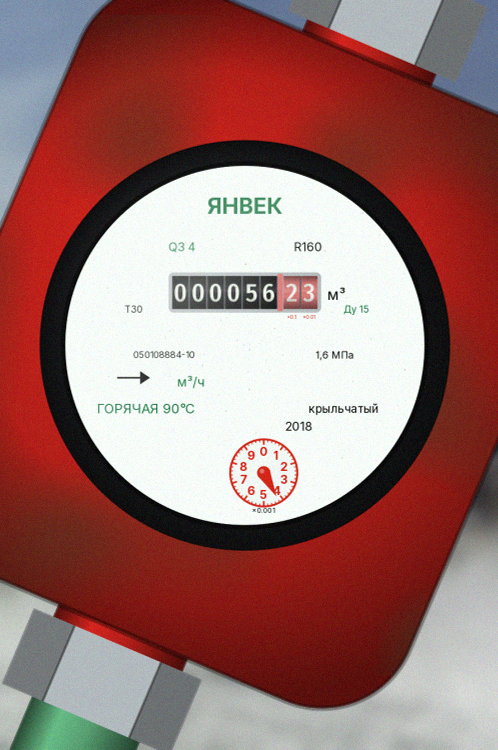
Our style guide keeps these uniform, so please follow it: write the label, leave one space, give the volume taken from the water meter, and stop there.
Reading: 56.234 m³
